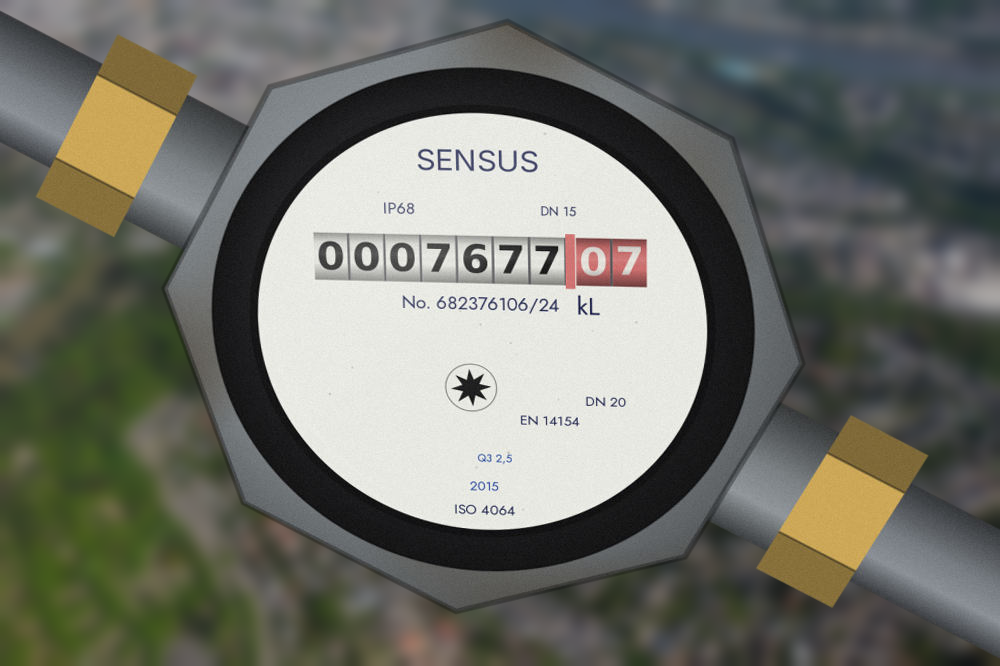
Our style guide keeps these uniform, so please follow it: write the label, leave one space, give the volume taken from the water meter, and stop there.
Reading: 7677.07 kL
